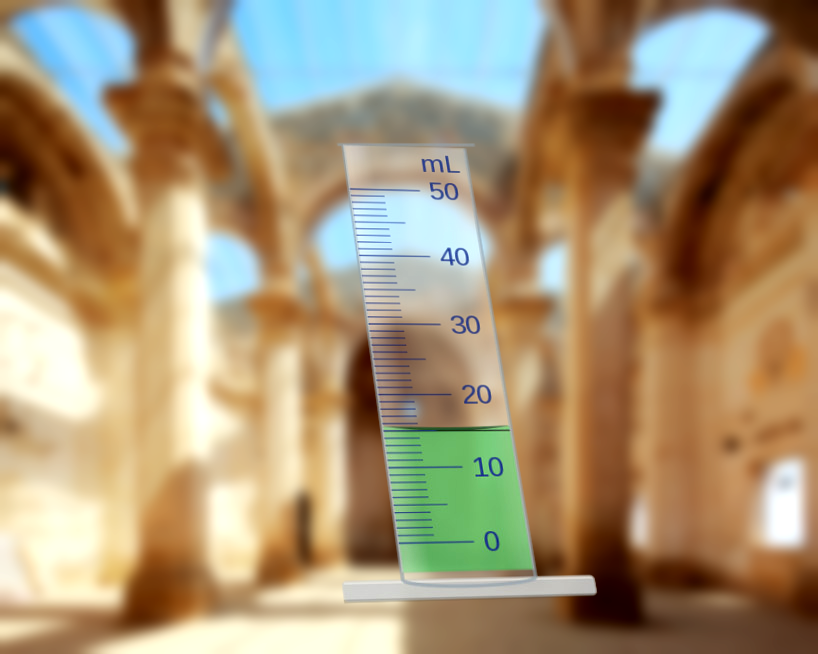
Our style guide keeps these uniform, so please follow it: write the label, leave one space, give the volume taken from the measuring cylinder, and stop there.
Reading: 15 mL
